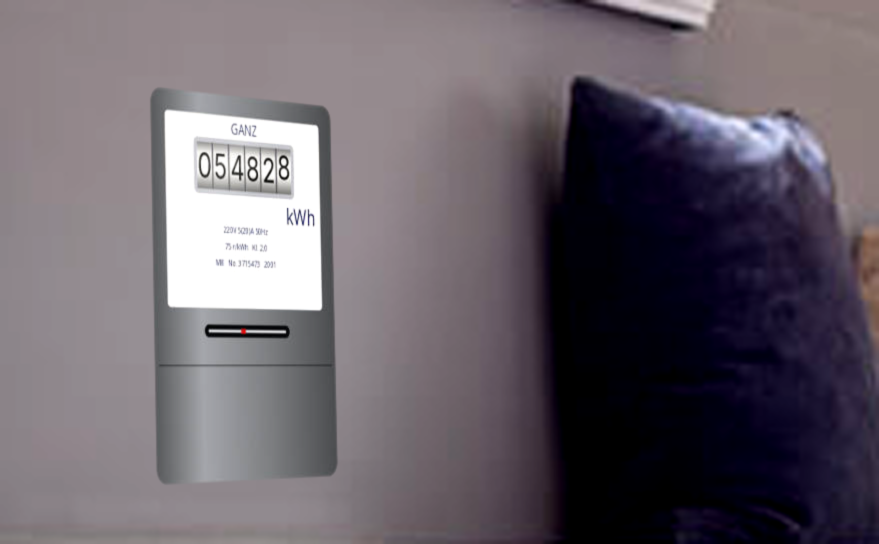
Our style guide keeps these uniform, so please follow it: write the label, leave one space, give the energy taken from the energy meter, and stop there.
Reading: 54828 kWh
